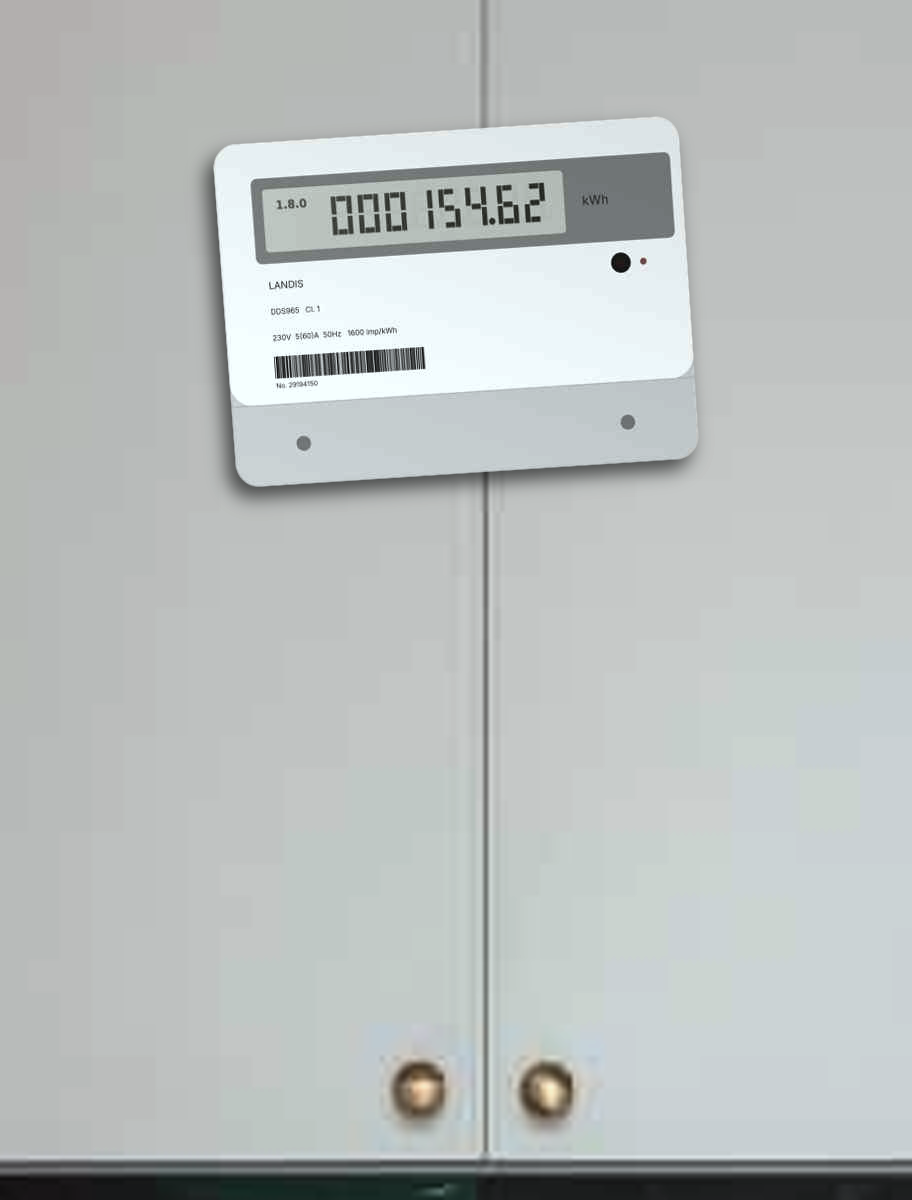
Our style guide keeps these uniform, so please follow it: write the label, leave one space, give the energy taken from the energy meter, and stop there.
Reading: 154.62 kWh
